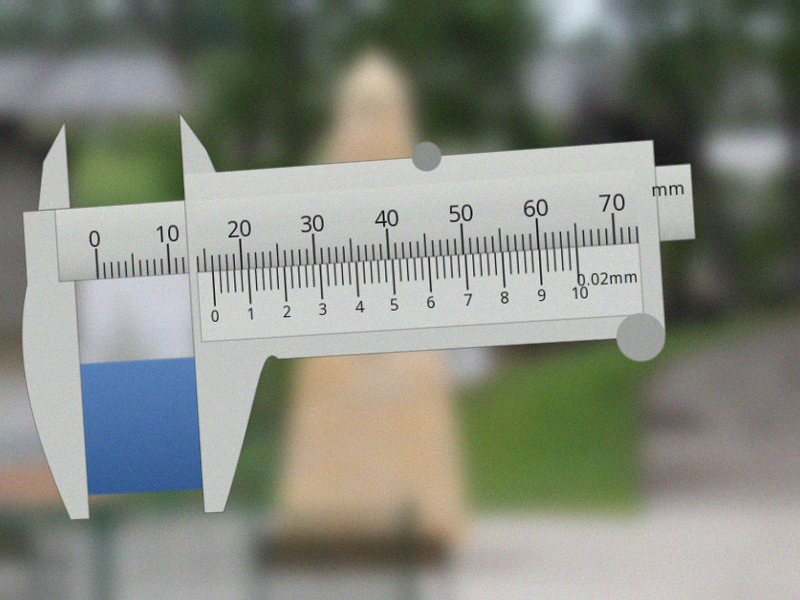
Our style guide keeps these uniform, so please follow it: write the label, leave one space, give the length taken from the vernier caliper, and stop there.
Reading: 16.0 mm
